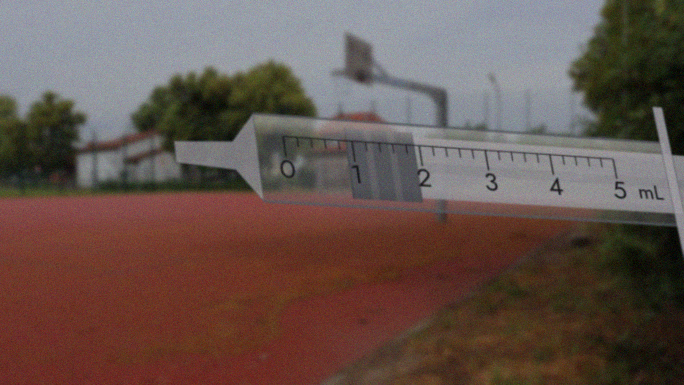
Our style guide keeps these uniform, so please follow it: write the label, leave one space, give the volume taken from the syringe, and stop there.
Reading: 0.9 mL
